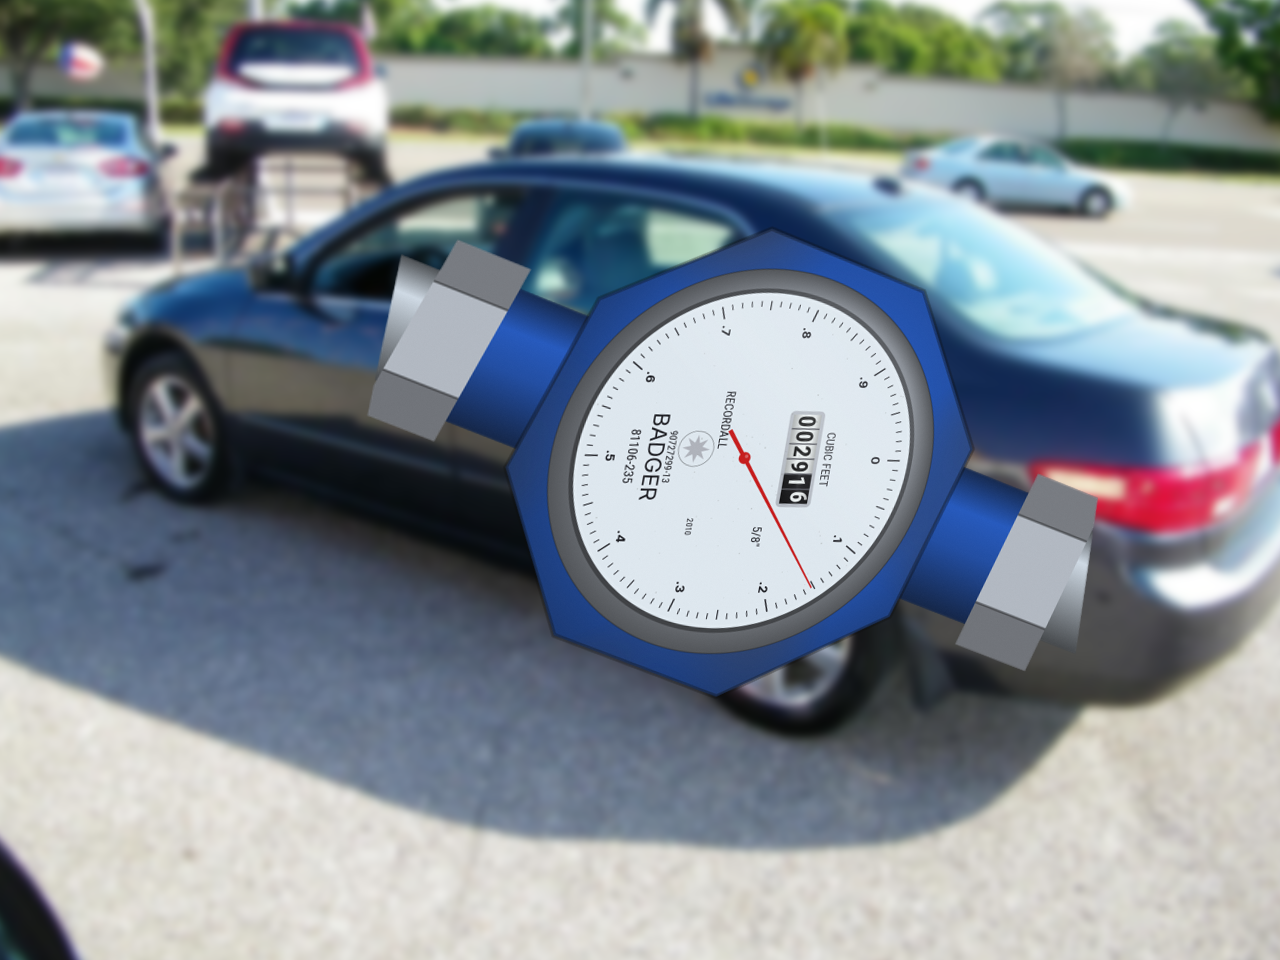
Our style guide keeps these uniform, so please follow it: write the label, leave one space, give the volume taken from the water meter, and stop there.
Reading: 2916.15 ft³
